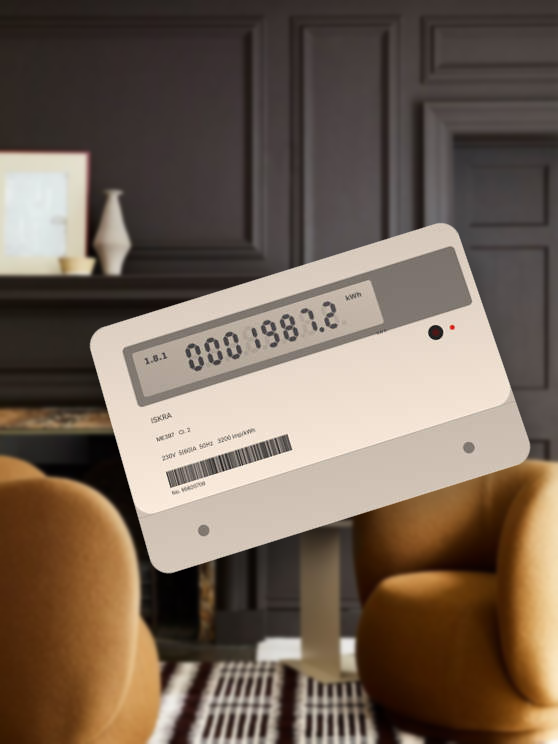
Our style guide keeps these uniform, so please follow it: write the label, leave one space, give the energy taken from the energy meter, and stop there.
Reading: 1987.2 kWh
